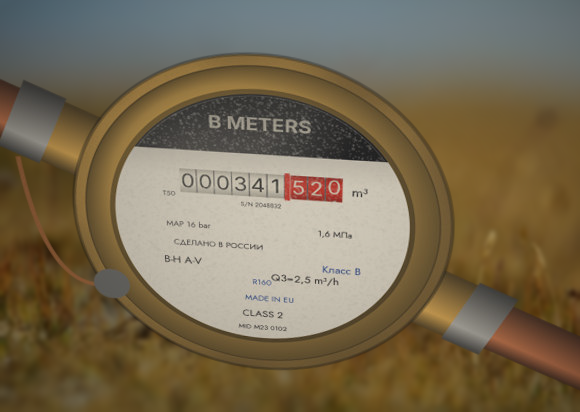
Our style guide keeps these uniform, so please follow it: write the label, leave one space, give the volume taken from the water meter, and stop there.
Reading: 341.520 m³
